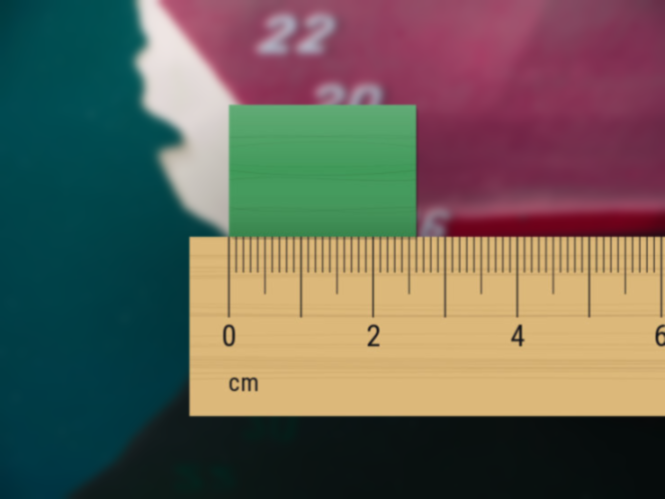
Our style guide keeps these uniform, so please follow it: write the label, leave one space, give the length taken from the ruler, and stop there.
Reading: 2.6 cm
